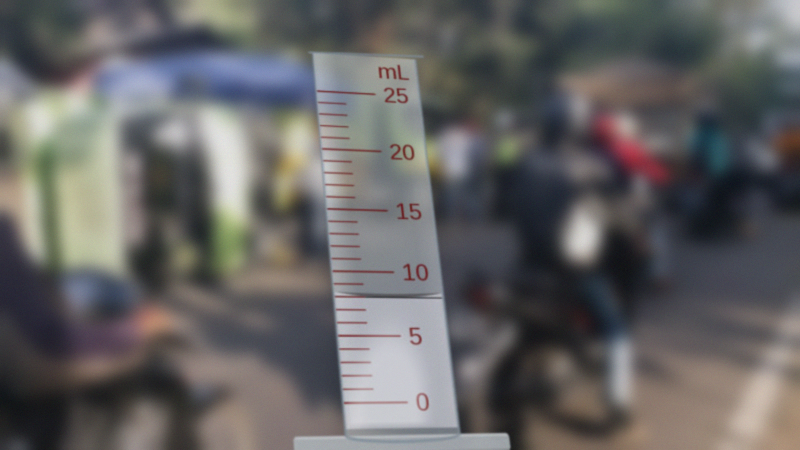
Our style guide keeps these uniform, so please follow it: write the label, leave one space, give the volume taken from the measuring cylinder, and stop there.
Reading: 8 mL
